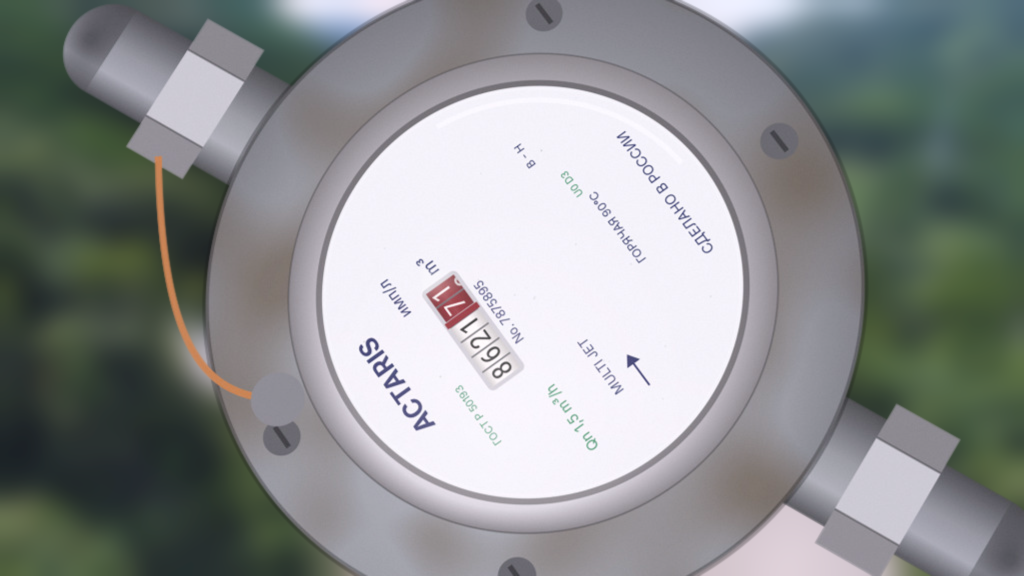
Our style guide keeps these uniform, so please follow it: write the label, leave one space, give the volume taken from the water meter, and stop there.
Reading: 8621.71 m³
